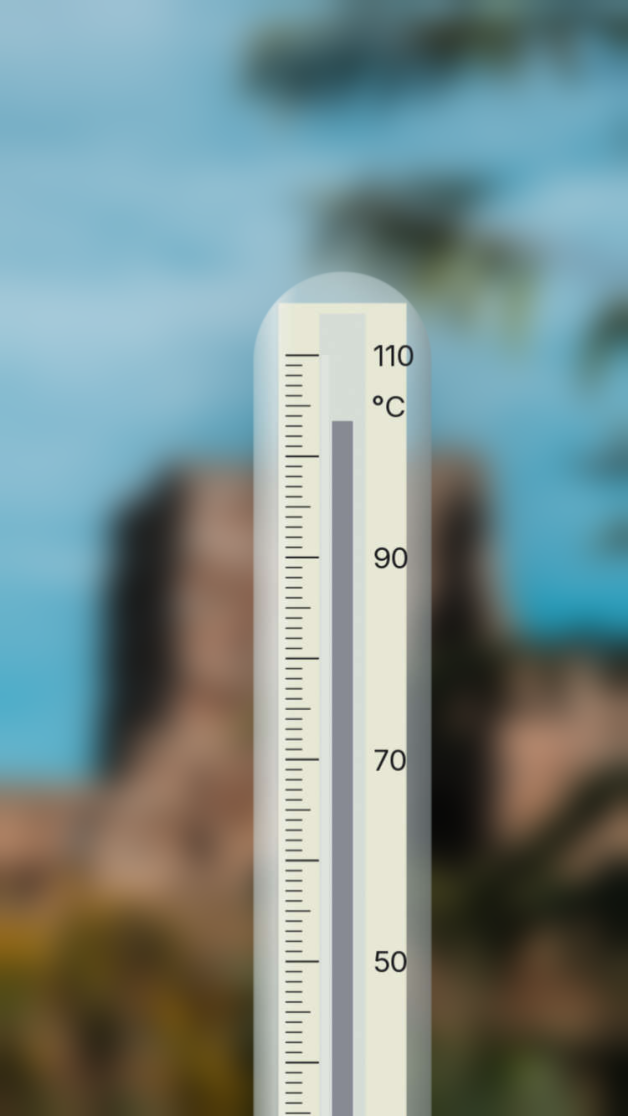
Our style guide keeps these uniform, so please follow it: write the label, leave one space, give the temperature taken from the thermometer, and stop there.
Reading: 103.5 °C
